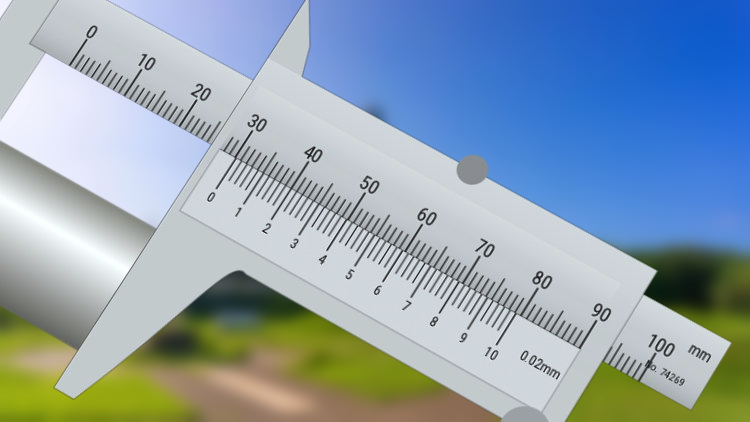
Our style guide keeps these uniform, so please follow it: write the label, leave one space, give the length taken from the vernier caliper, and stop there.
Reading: 30.2 mm
